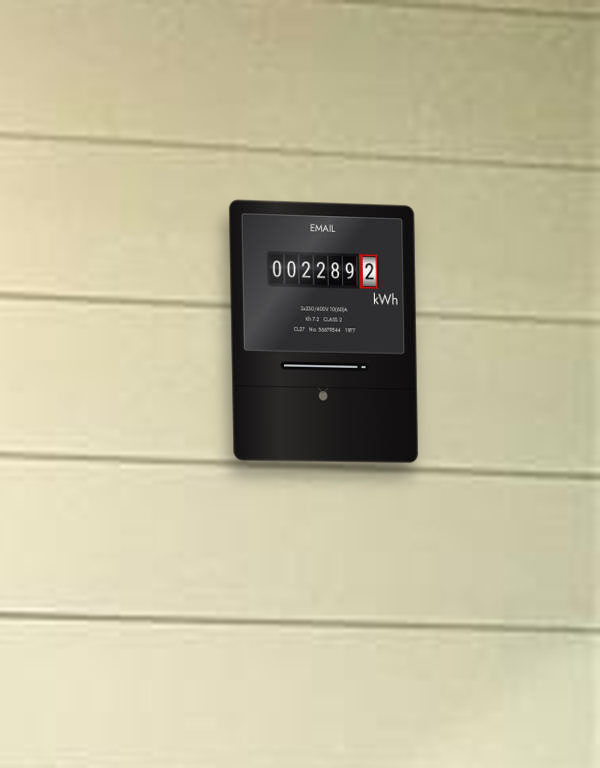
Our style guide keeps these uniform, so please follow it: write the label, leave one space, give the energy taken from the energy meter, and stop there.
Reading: 2289.2 kWh
